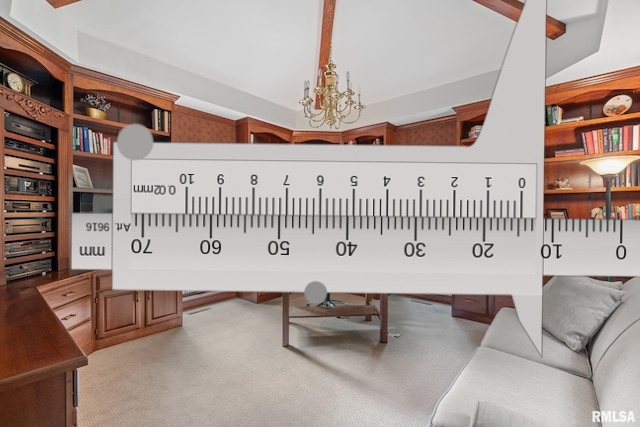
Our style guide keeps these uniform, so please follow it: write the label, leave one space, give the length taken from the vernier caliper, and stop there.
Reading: 14.6 mm
